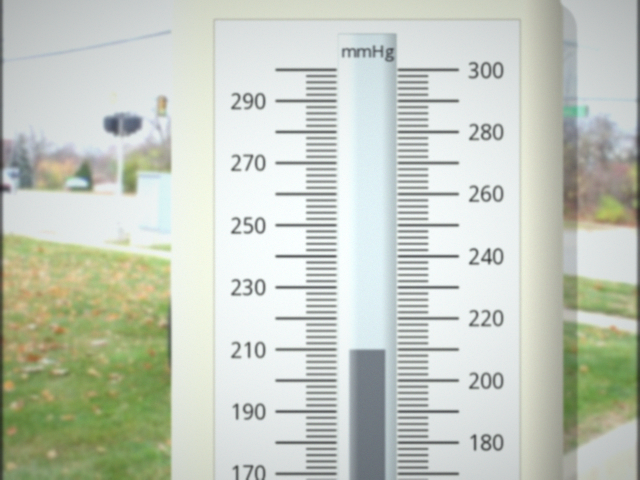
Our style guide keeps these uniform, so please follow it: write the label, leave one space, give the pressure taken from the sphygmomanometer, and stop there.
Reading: 210 mmHg
